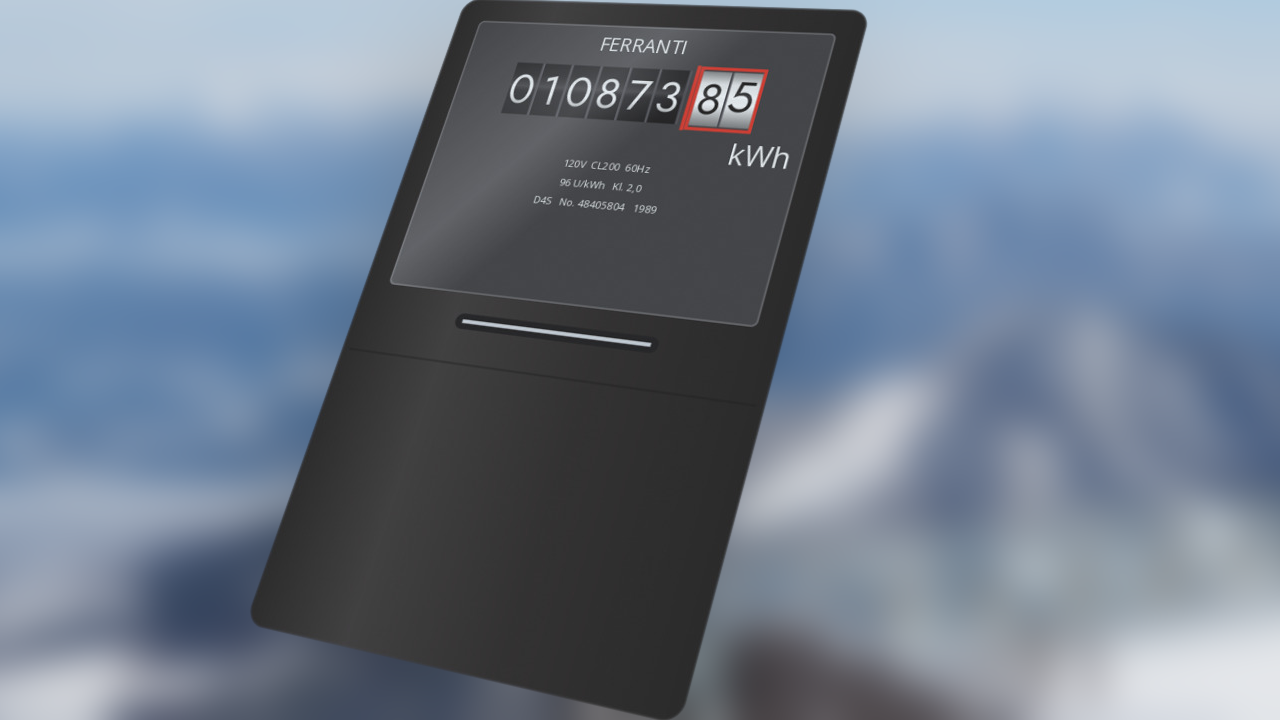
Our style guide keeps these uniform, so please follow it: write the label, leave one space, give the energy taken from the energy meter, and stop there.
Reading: 10873.85 kWh
